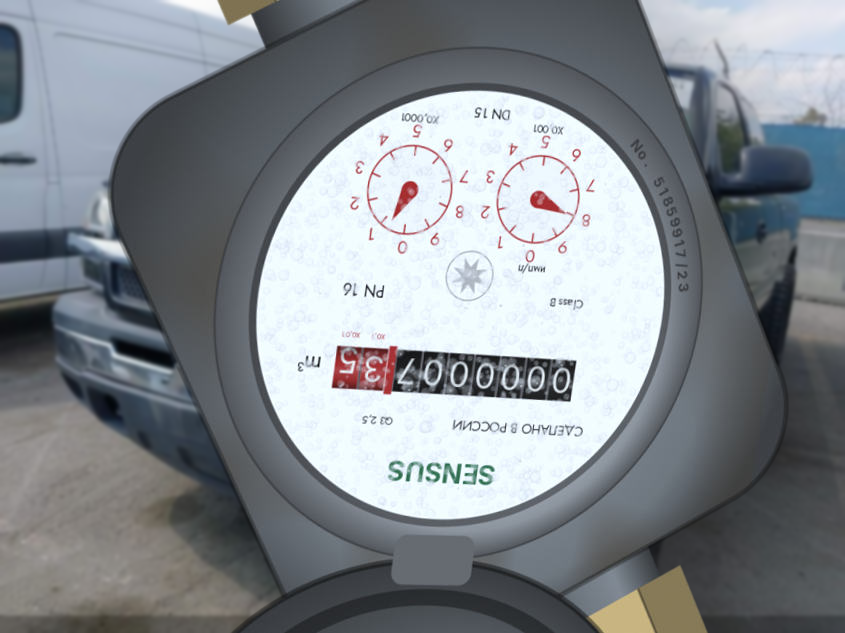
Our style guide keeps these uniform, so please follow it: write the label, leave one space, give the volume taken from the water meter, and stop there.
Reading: 7.3480 m³
